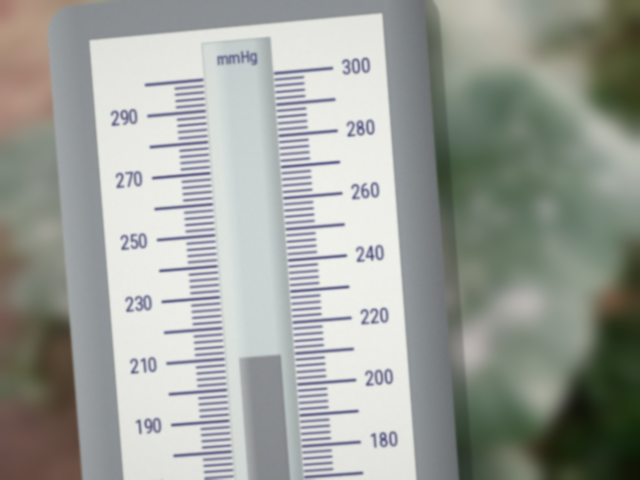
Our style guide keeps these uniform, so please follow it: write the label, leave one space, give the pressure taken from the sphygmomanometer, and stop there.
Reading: 210 mmHg
